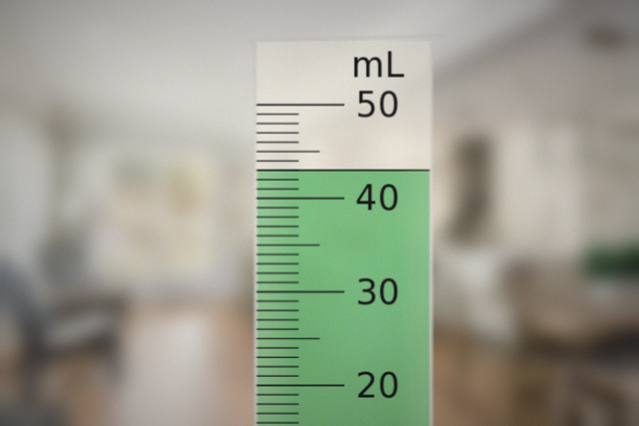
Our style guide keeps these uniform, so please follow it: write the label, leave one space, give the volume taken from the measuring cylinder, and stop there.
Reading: 43 mL
